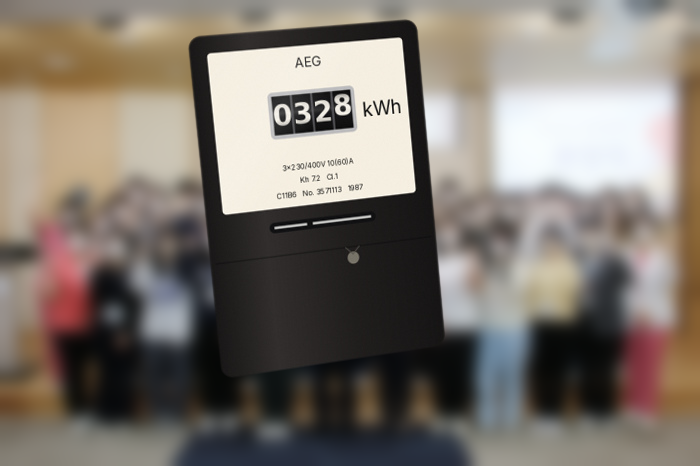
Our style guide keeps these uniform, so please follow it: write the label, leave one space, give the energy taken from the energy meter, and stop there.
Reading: 328 kWh
